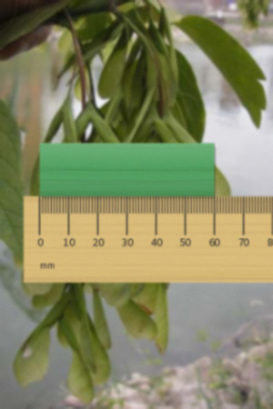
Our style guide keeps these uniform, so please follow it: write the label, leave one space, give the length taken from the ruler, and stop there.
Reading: 60 mm
